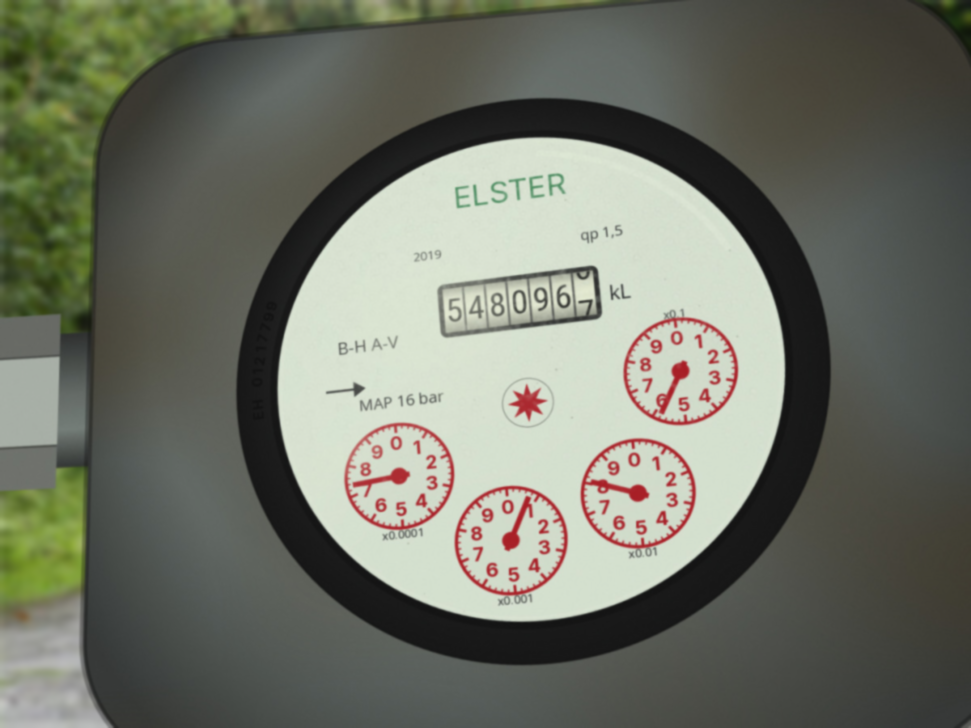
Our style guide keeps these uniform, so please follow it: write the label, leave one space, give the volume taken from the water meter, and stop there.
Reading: 5480966.5807 kL
